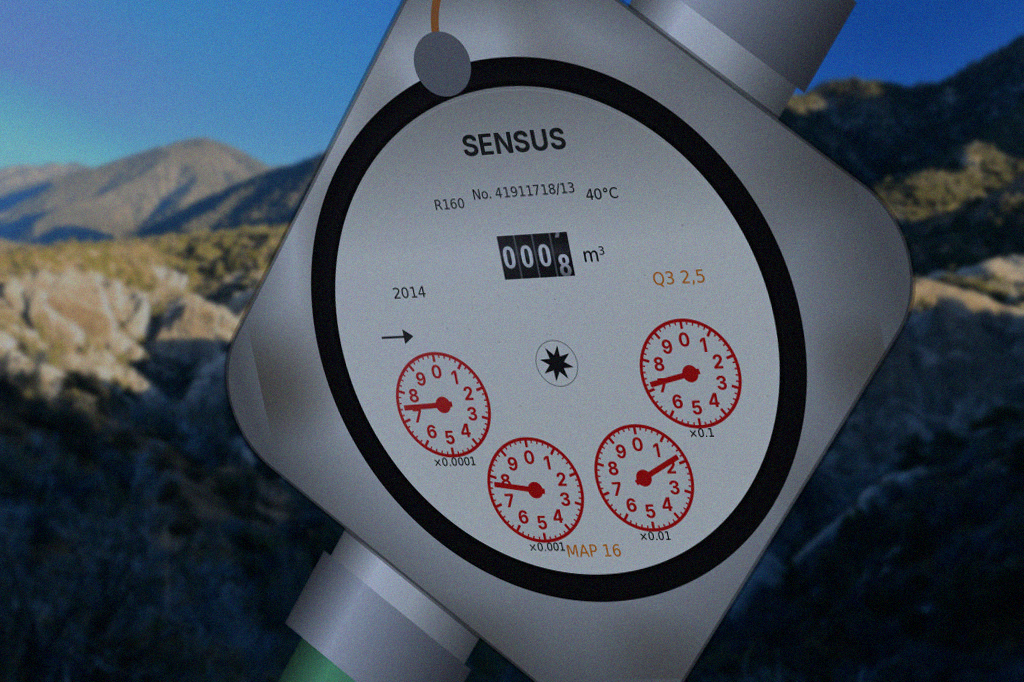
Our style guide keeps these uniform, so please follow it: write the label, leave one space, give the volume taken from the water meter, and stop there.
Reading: 7.7177 m³
